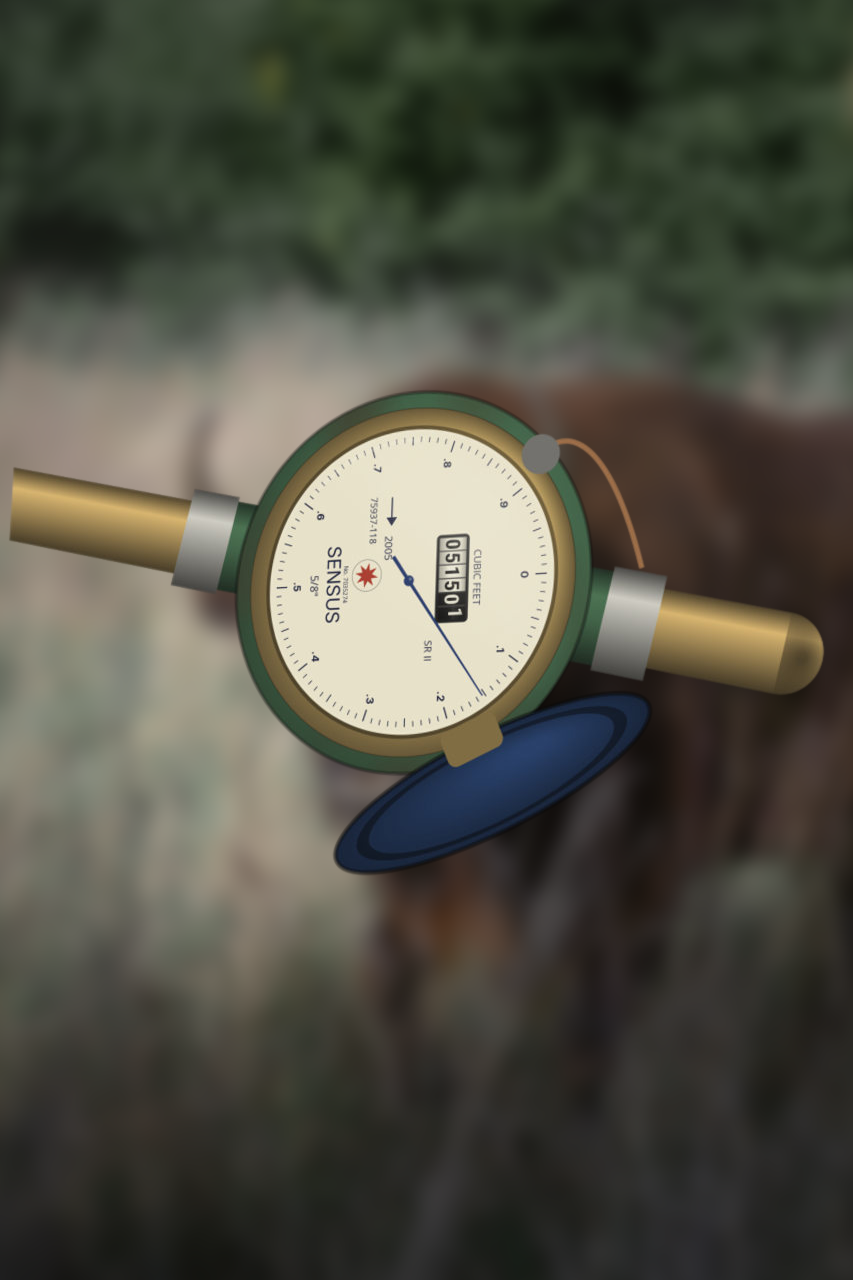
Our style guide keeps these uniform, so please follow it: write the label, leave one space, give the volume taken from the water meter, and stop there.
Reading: 51501.15 ft³
